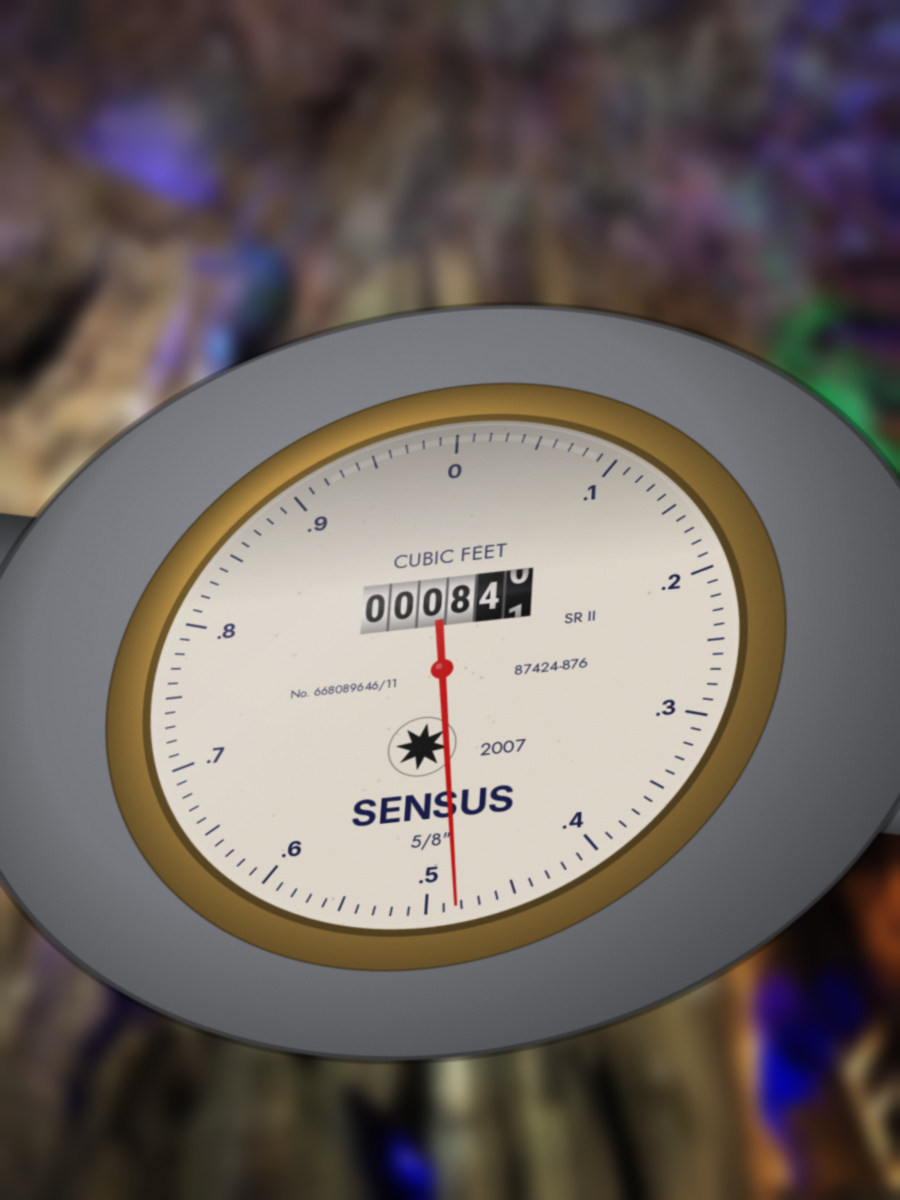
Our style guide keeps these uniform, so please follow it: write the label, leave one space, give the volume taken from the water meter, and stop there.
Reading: 840.48 ft³
